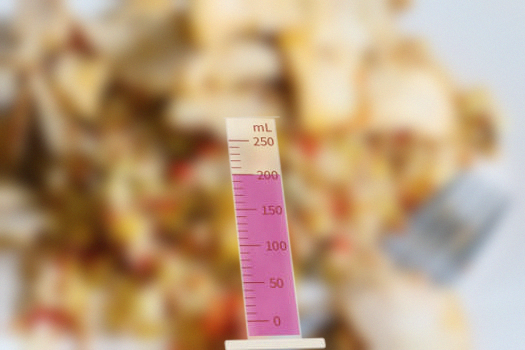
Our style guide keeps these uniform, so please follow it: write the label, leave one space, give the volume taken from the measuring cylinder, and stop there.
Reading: 200 mL
